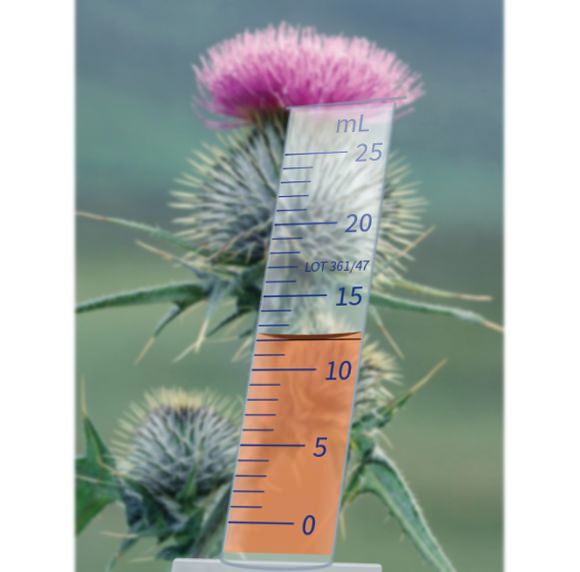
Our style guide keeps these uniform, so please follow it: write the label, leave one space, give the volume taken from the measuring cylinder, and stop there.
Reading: 12 mL
